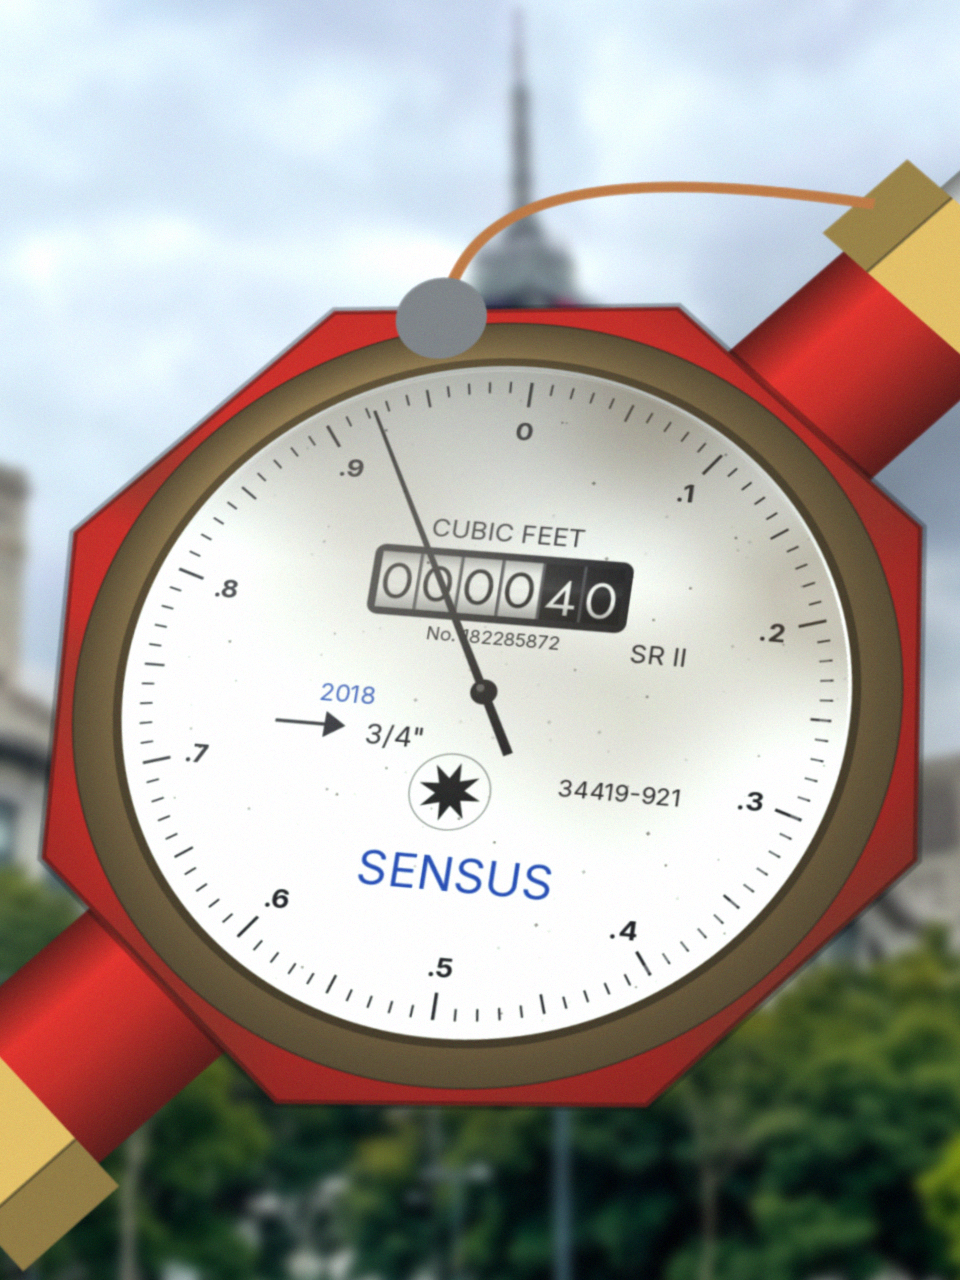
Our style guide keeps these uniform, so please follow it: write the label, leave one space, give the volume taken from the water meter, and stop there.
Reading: 39.92 ft³
